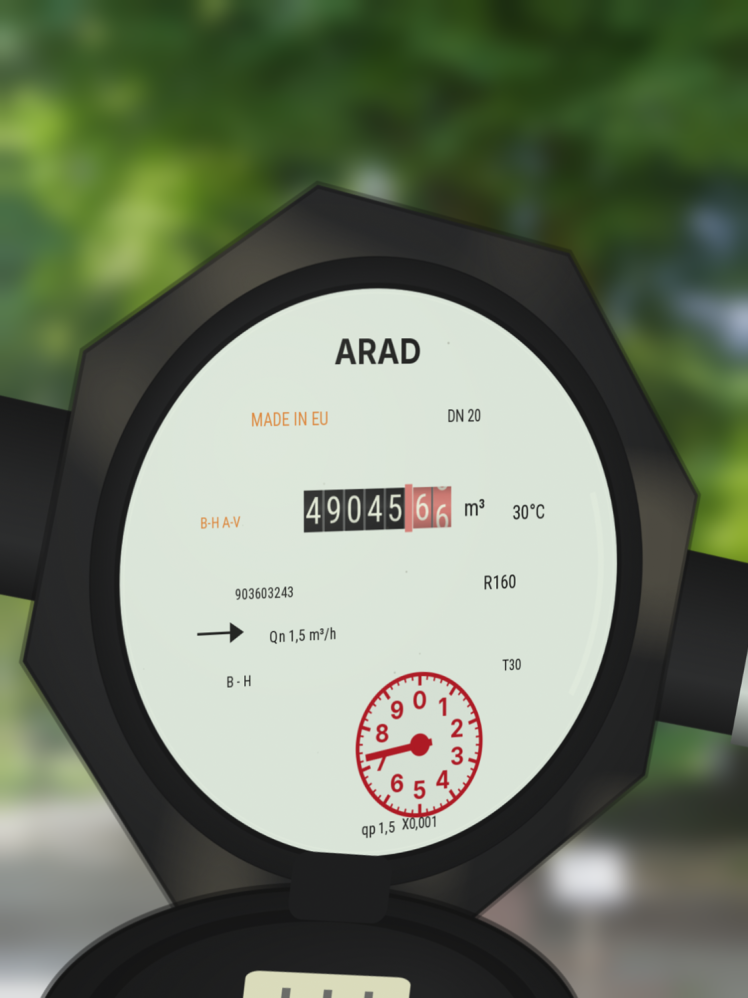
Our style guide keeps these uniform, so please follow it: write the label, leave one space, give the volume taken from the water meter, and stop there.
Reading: 49045.657 m³
